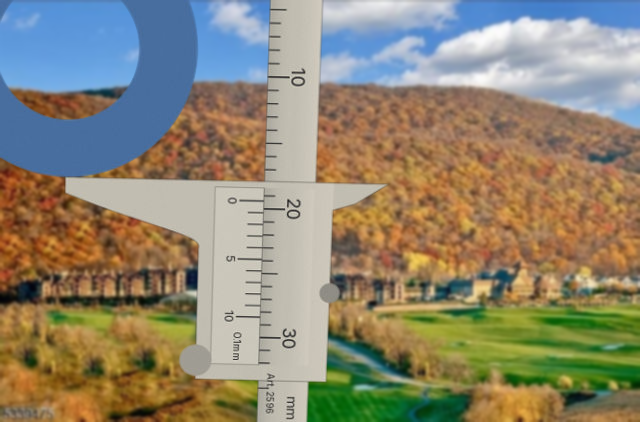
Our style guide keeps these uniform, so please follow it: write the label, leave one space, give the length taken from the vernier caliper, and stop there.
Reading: 19.4 mm
